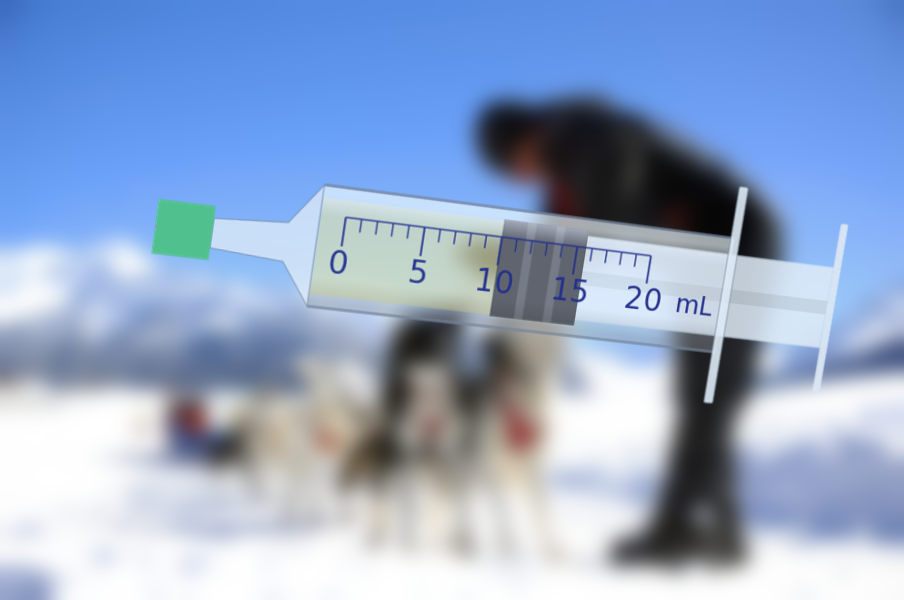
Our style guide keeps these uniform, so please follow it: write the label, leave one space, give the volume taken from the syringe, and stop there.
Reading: 10 mL
